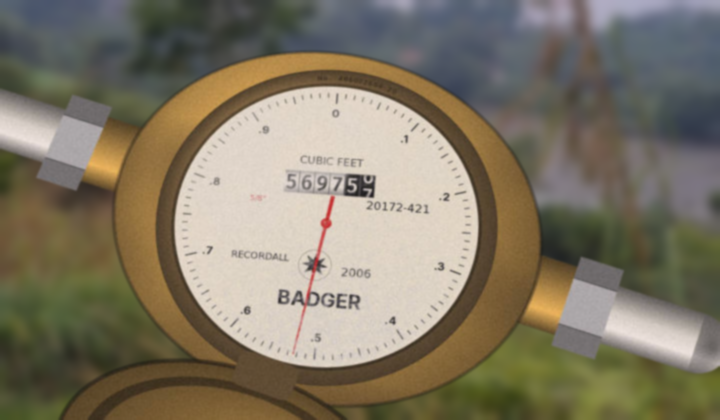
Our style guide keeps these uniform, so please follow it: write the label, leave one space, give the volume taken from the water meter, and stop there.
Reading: 569756.52 ft³
